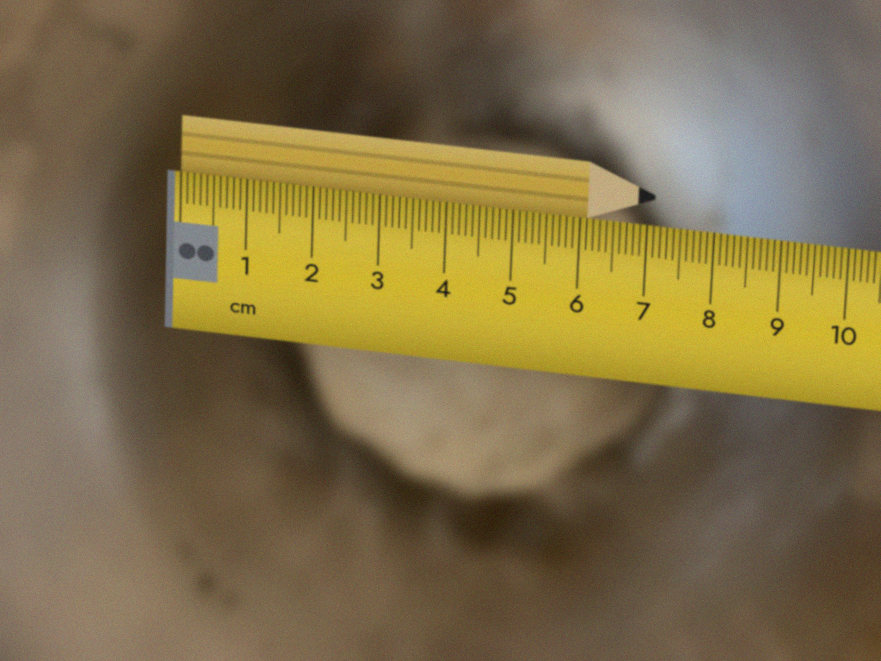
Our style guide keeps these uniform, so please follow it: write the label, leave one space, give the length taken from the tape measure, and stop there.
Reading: 7.1 cm
